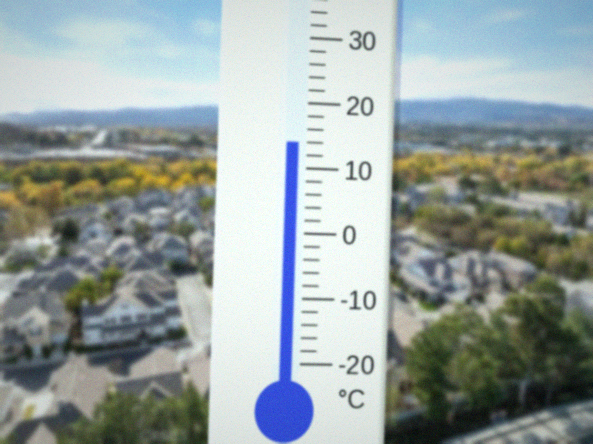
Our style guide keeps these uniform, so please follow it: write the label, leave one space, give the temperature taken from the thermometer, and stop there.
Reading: 14 °C
